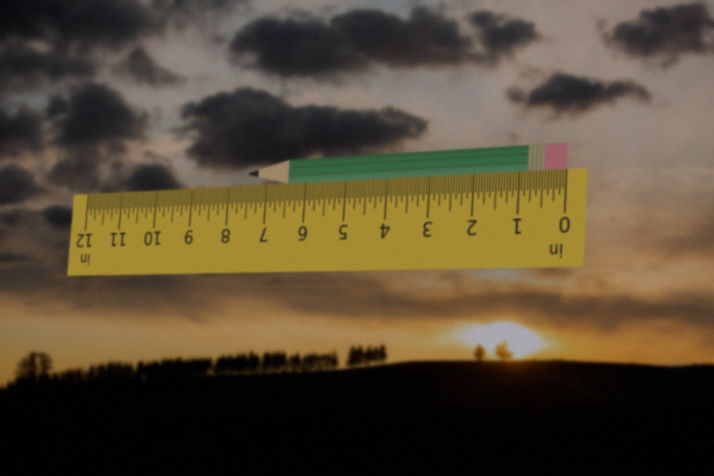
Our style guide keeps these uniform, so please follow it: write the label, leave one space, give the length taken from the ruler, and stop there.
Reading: 7.5 in
